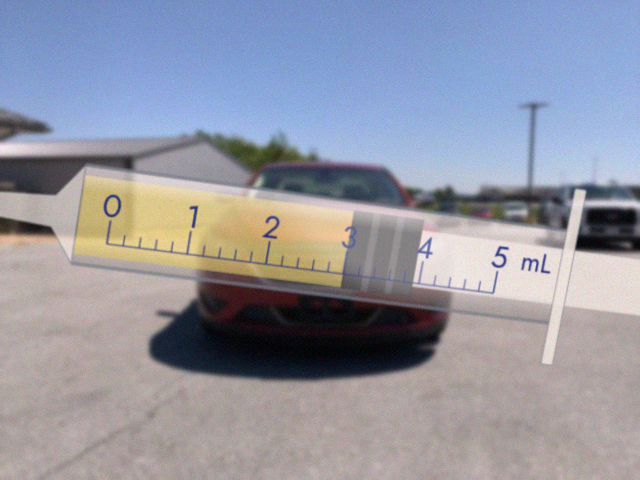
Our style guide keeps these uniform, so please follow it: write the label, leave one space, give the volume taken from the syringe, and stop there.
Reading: 3 mL
